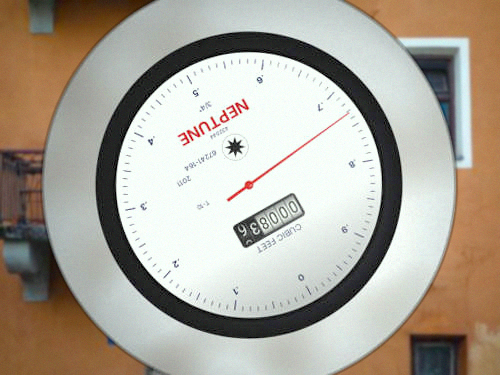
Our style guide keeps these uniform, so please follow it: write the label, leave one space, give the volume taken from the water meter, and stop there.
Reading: 835.73 ft³
